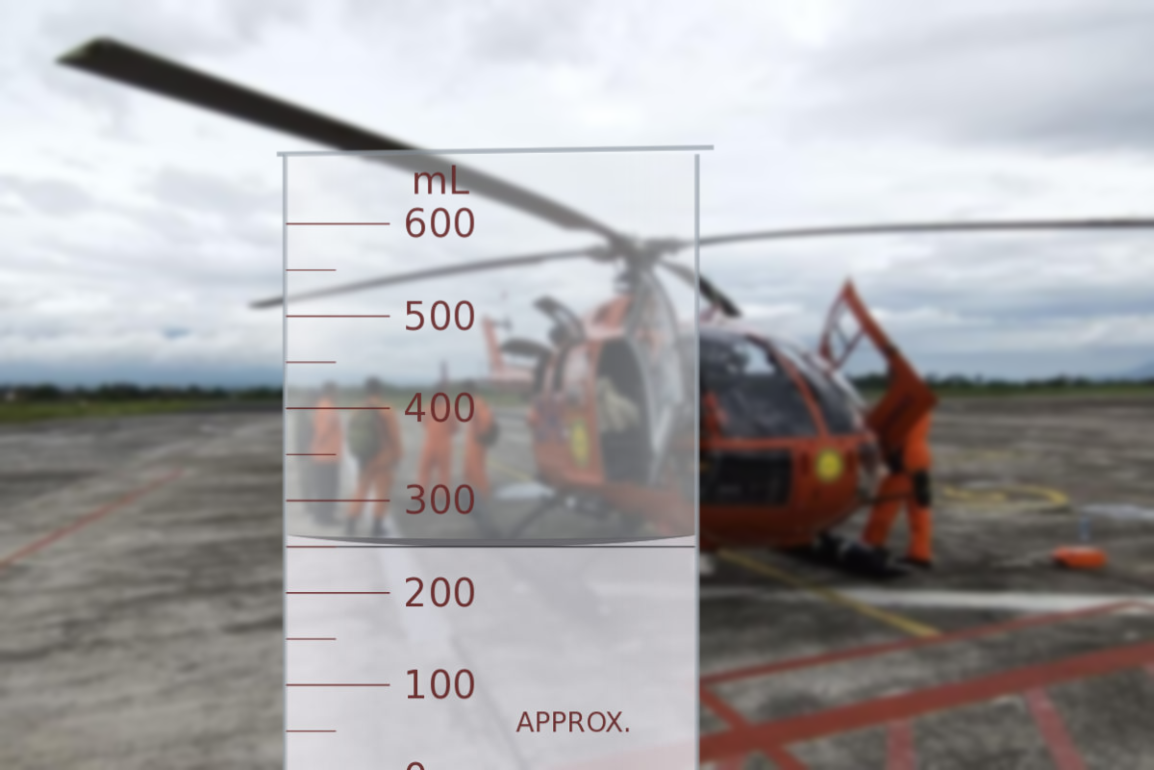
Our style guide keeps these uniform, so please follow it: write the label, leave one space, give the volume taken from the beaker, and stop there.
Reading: 250 mL
